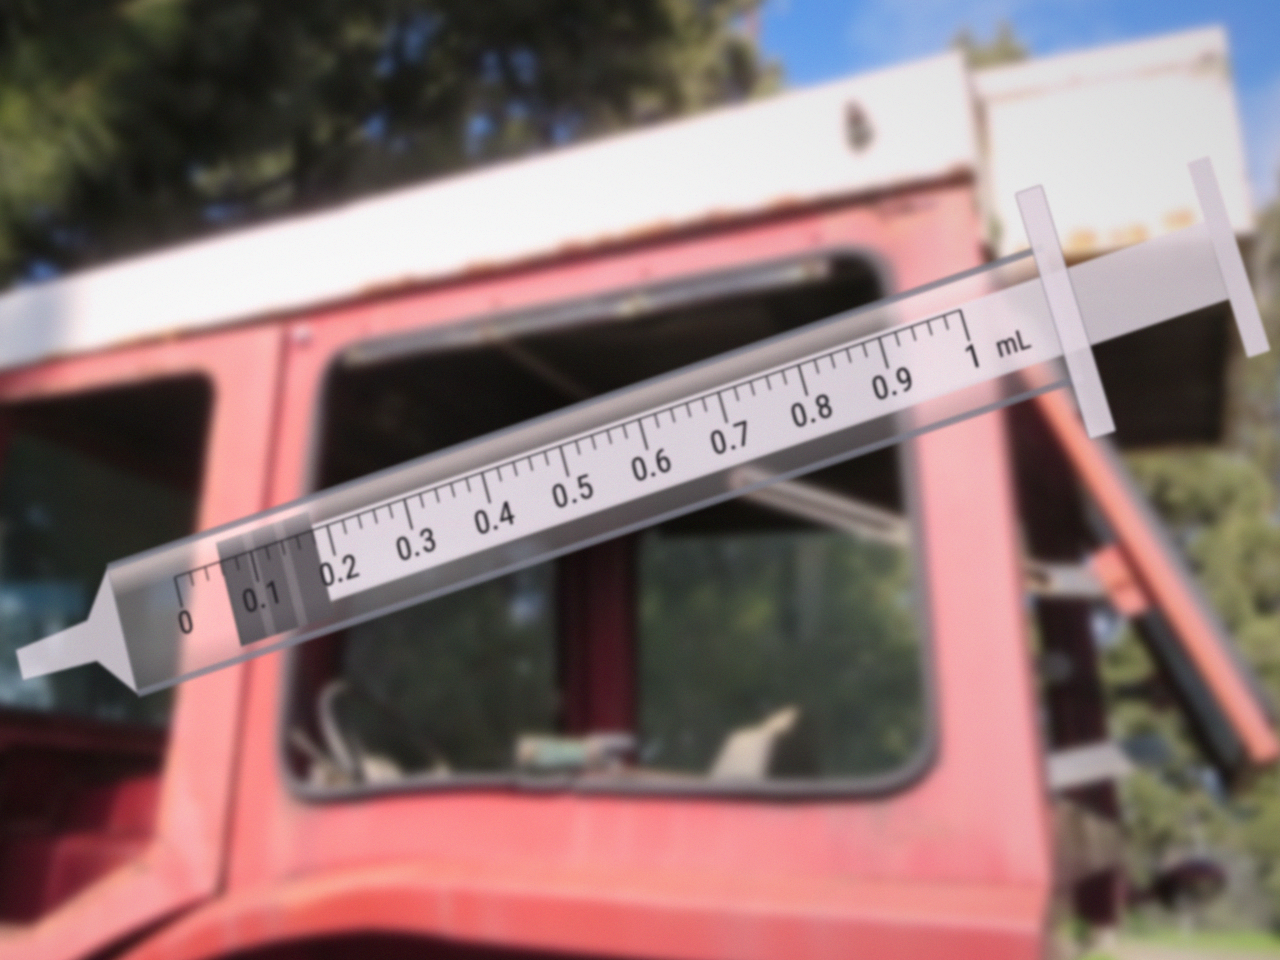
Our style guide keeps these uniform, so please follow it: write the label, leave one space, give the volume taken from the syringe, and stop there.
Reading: 0.06 mL
